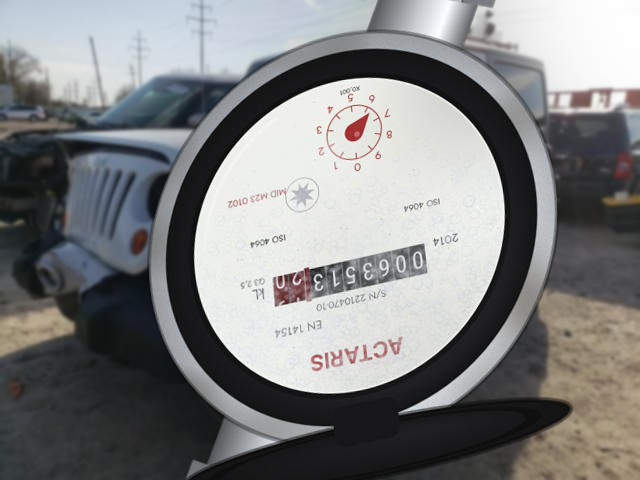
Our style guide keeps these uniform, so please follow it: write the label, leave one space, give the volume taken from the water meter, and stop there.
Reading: 63513.196 kL
